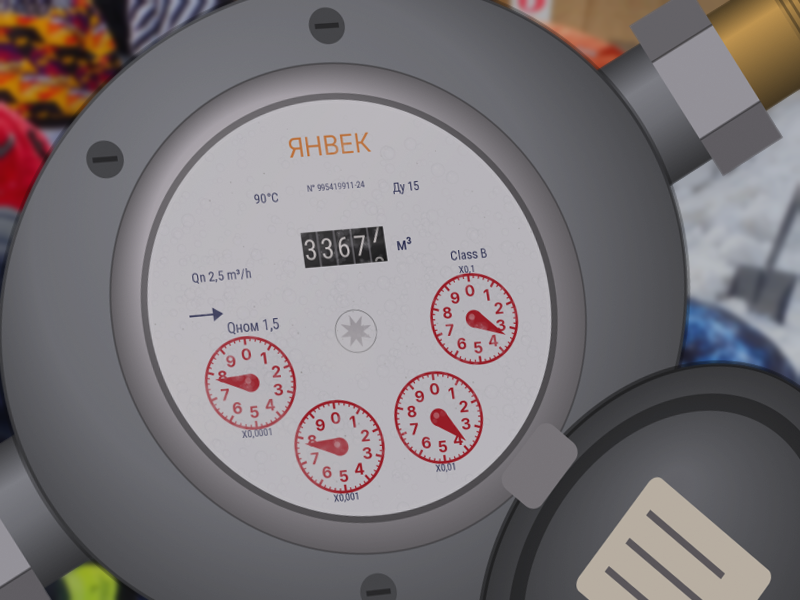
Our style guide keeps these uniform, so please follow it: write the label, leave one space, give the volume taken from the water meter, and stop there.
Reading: 33677.3377 m³
